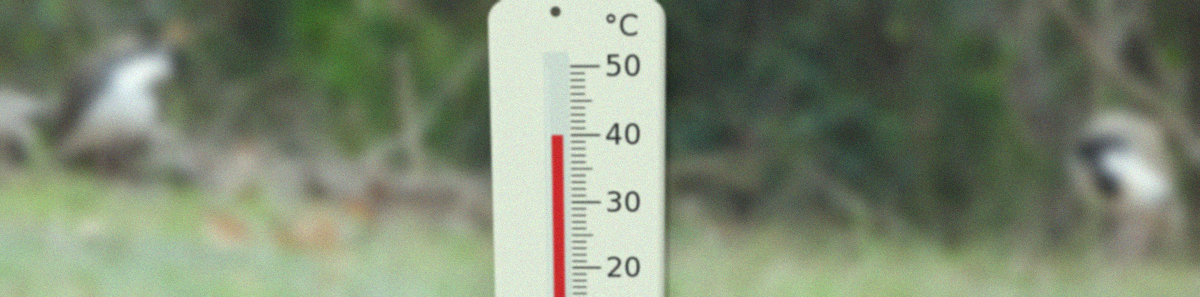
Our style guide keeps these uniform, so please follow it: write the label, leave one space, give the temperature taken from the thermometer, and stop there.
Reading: 40 °C
